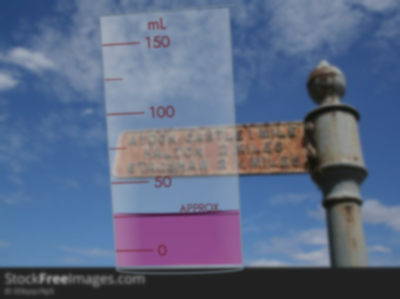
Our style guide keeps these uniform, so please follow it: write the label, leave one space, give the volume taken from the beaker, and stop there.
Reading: 25 mL
